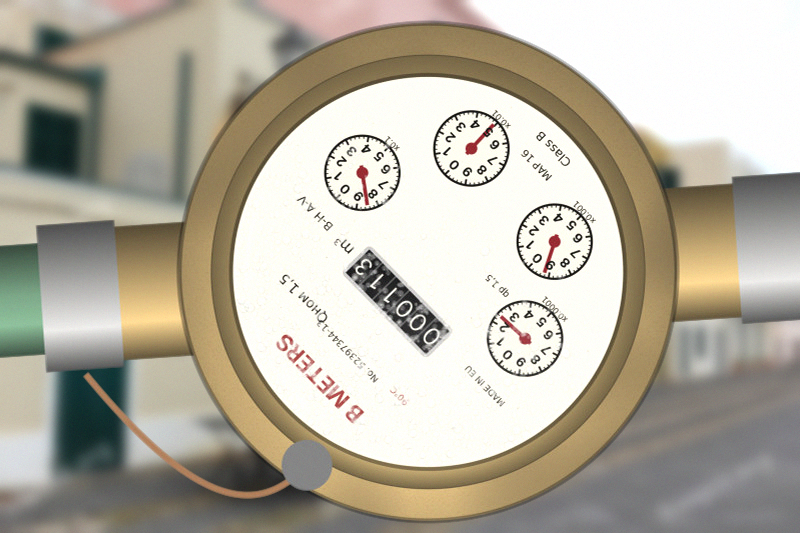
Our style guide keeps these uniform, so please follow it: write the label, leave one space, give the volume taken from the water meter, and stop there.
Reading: 113.8492 m³
